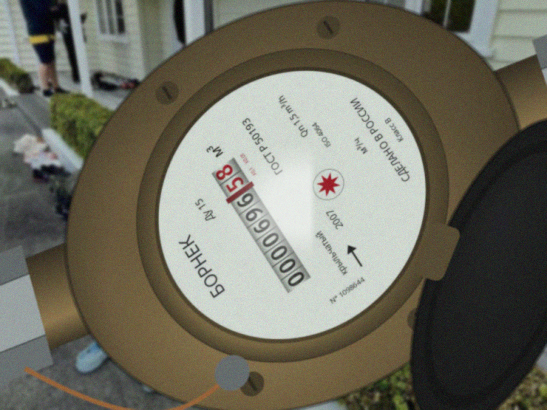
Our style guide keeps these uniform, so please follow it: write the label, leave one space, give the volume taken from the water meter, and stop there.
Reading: 696.58 m³
